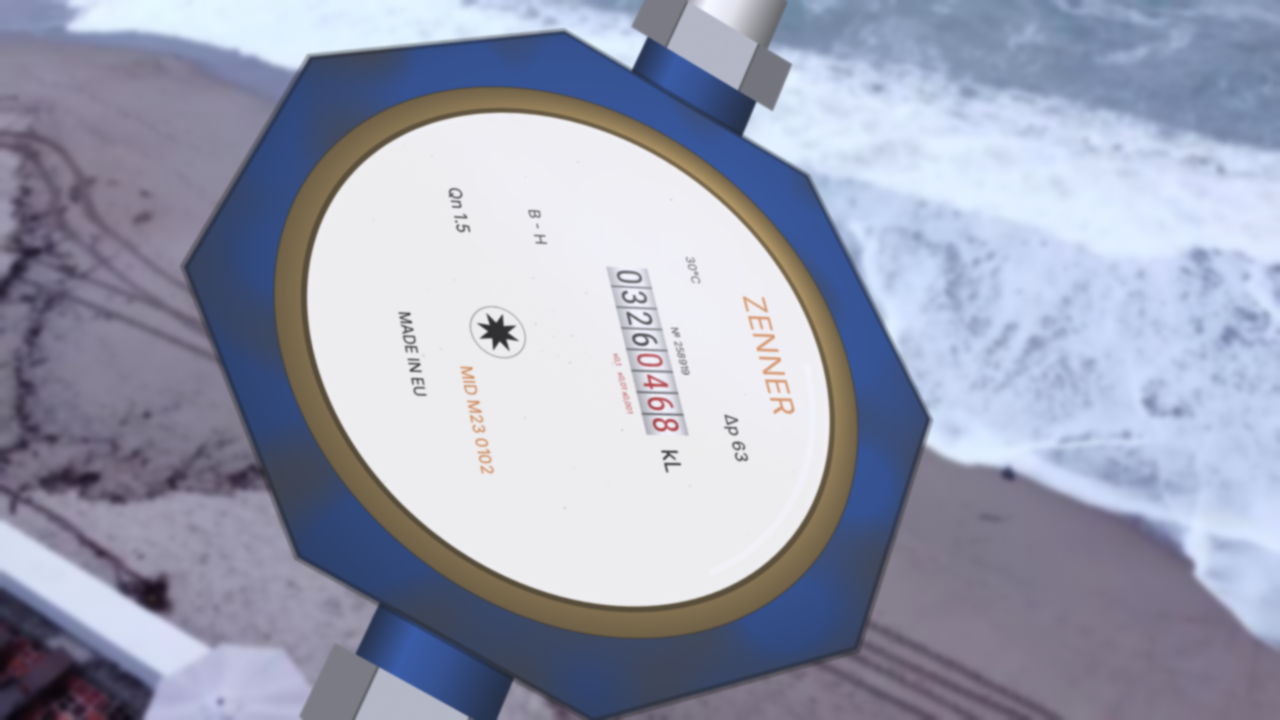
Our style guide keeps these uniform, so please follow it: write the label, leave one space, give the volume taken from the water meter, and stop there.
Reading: 326.0468 kL
